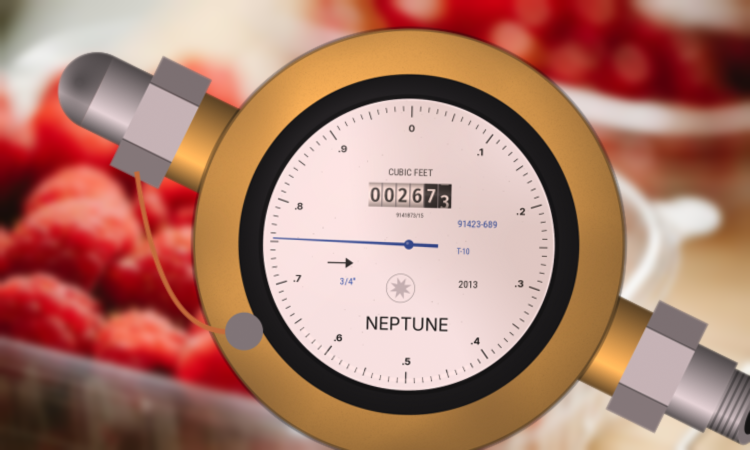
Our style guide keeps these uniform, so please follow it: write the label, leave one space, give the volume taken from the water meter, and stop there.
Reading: 2672.75 ft³
